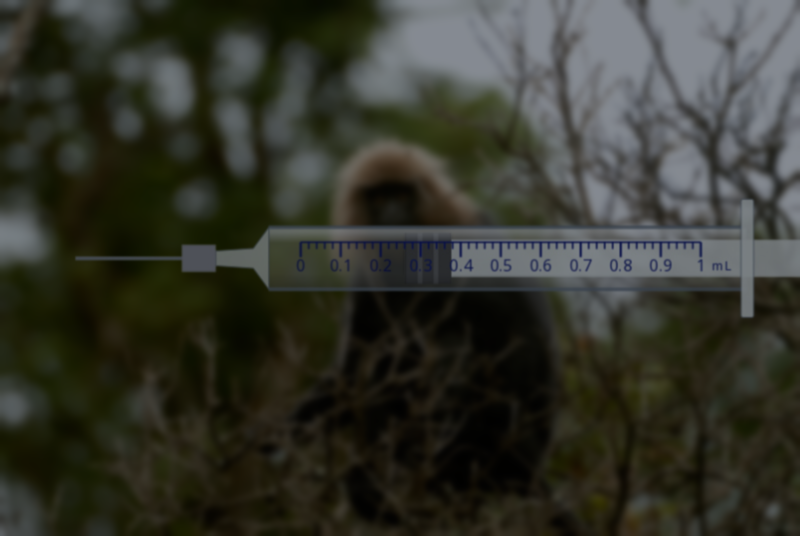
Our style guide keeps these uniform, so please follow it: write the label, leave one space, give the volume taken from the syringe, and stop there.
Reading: 0.26 mL
